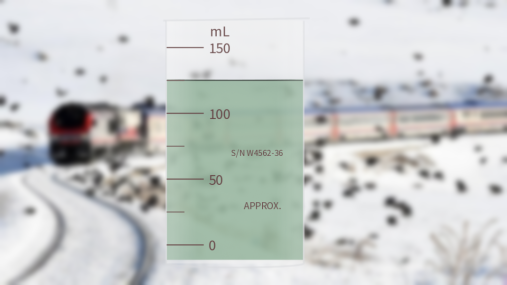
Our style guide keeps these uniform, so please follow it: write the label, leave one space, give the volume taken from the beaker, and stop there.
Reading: 125 mL
